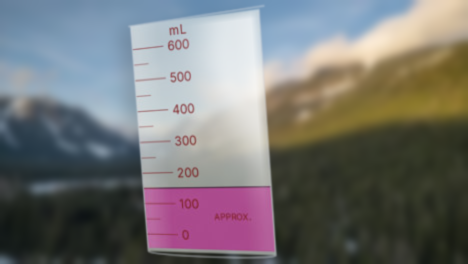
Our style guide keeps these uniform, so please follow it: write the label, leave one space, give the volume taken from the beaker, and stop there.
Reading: 150 mL
